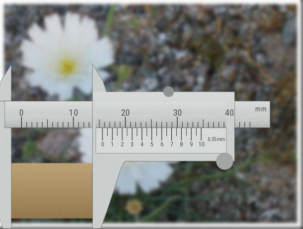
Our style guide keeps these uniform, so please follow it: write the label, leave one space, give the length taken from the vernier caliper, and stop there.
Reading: 15.6 mm
